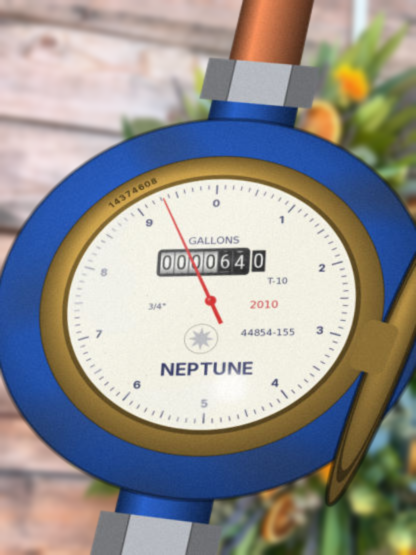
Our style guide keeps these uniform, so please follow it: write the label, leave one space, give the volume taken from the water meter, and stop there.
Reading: 639.3 gal
